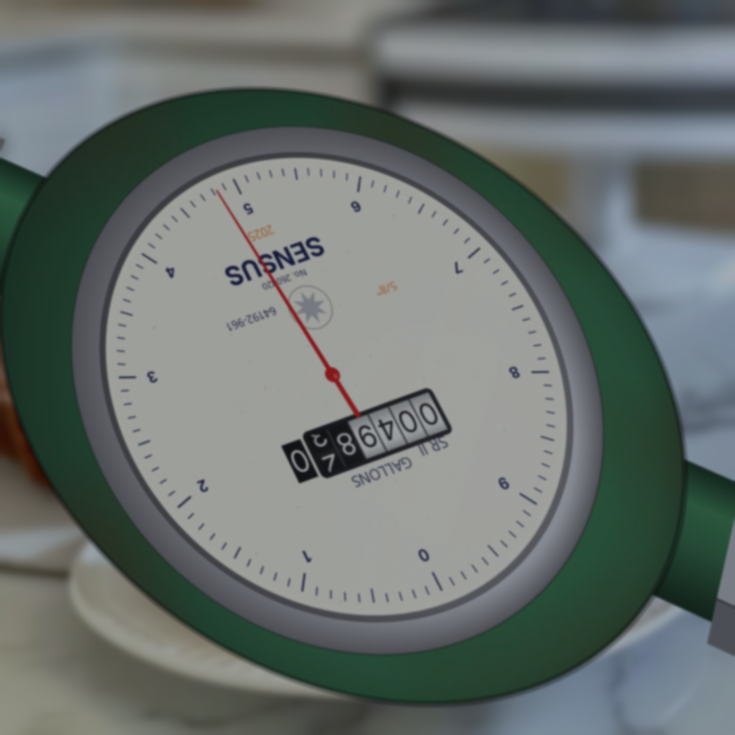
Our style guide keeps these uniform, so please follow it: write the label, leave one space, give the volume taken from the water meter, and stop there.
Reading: 49824.8 gal
